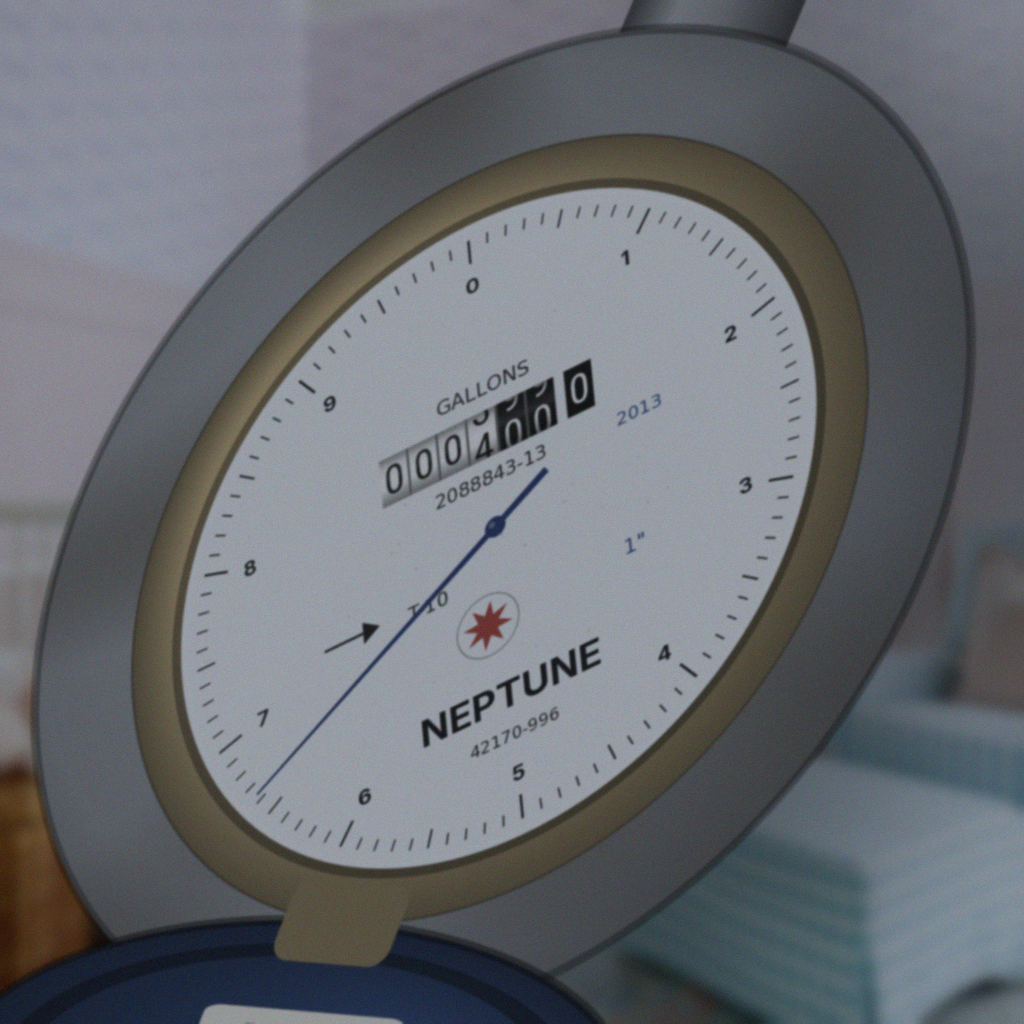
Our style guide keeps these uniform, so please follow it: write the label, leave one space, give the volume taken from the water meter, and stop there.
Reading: 3996.6 gal
